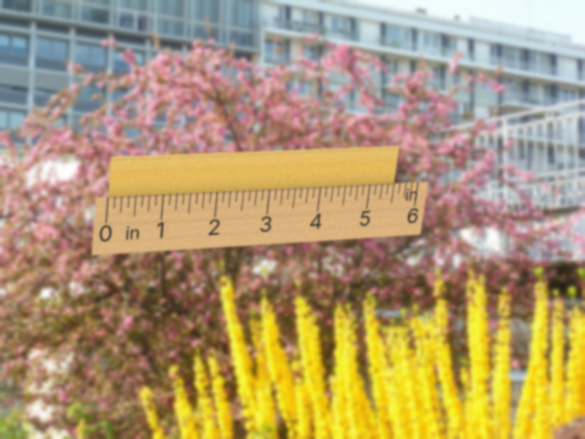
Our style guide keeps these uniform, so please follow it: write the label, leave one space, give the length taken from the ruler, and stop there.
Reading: 5.5 in
